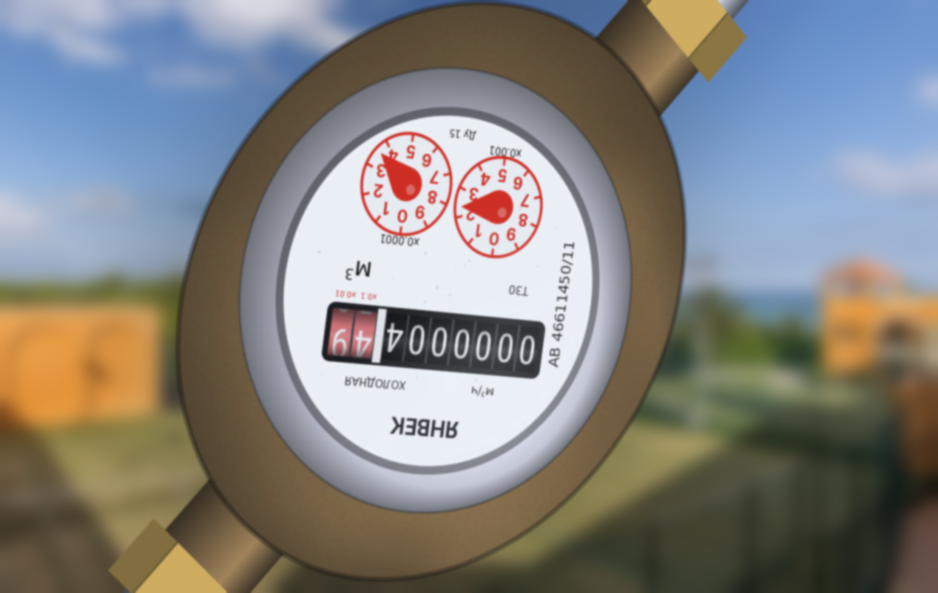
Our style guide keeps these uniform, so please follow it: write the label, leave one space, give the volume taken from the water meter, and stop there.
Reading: 4.4923 m³
